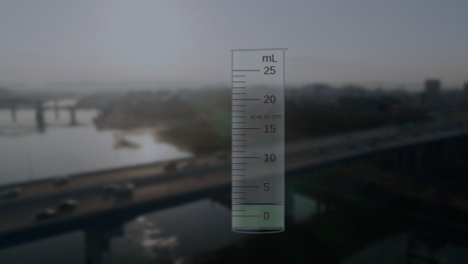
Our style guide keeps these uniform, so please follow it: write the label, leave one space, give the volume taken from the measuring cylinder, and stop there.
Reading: 2 mL
